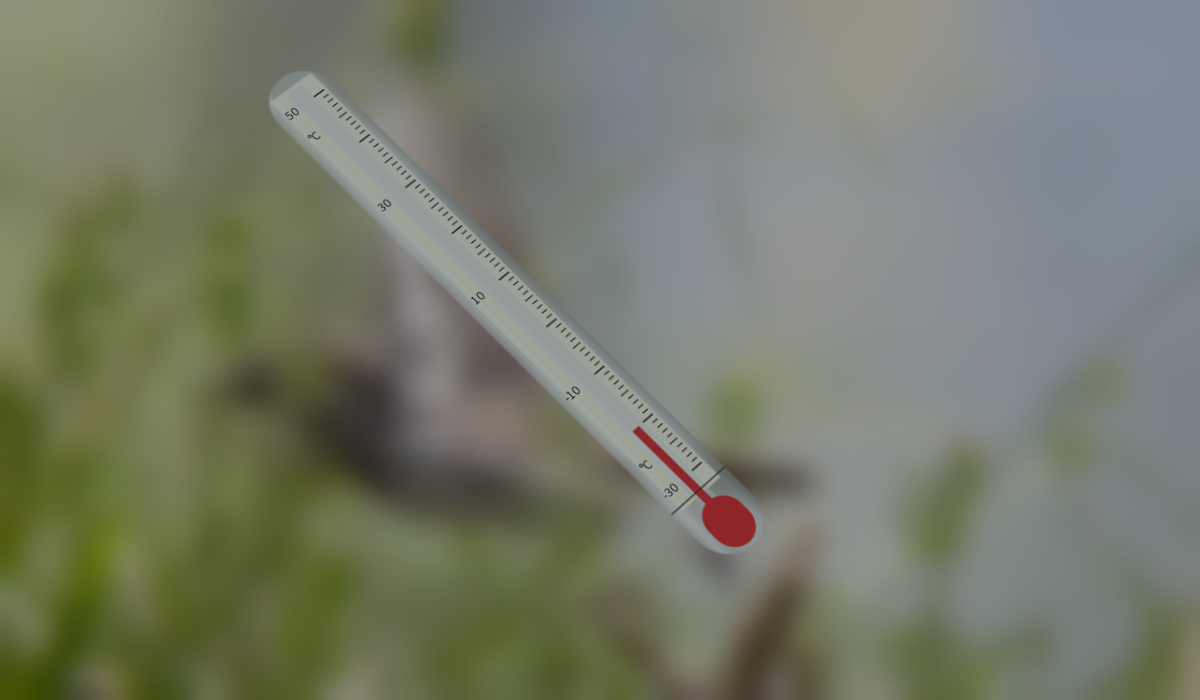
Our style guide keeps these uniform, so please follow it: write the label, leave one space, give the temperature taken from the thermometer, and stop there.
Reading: -20 °C
